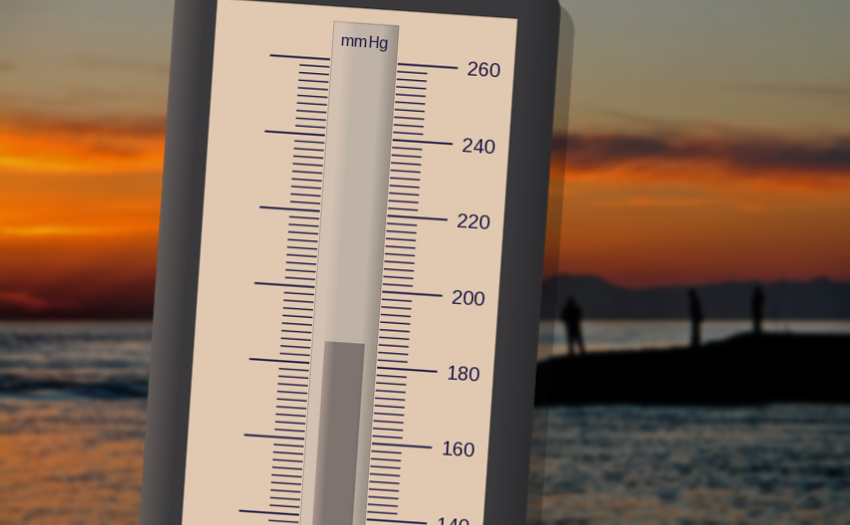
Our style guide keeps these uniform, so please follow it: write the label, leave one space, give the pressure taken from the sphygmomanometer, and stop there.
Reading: 186 mmHg
